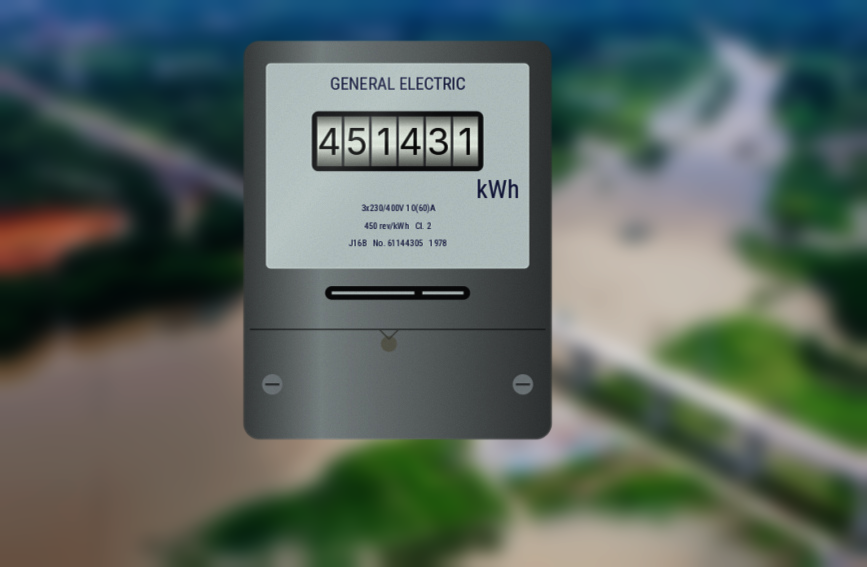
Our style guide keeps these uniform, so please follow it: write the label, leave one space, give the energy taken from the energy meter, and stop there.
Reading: 451431 kWh
